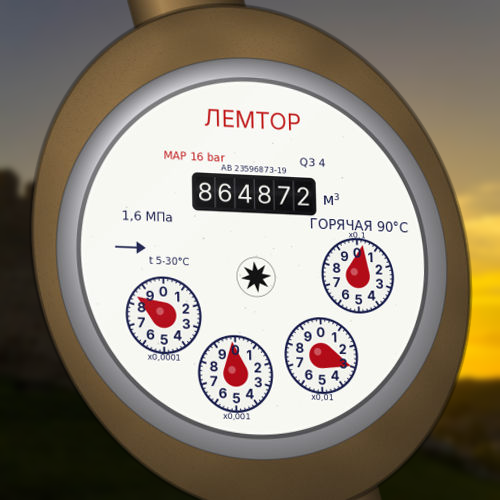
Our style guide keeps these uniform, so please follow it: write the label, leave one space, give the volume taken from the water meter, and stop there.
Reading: 864872.0298 m³
